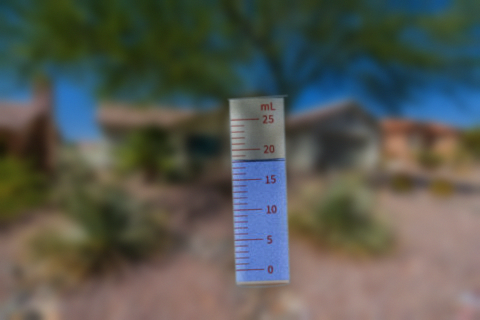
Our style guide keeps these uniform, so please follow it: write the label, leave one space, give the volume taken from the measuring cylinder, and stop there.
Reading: 18 mL
